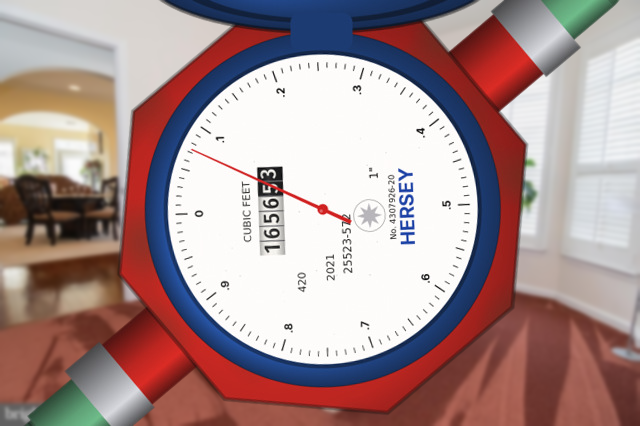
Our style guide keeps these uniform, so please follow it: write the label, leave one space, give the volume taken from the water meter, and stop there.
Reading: 165653.07 ft³
